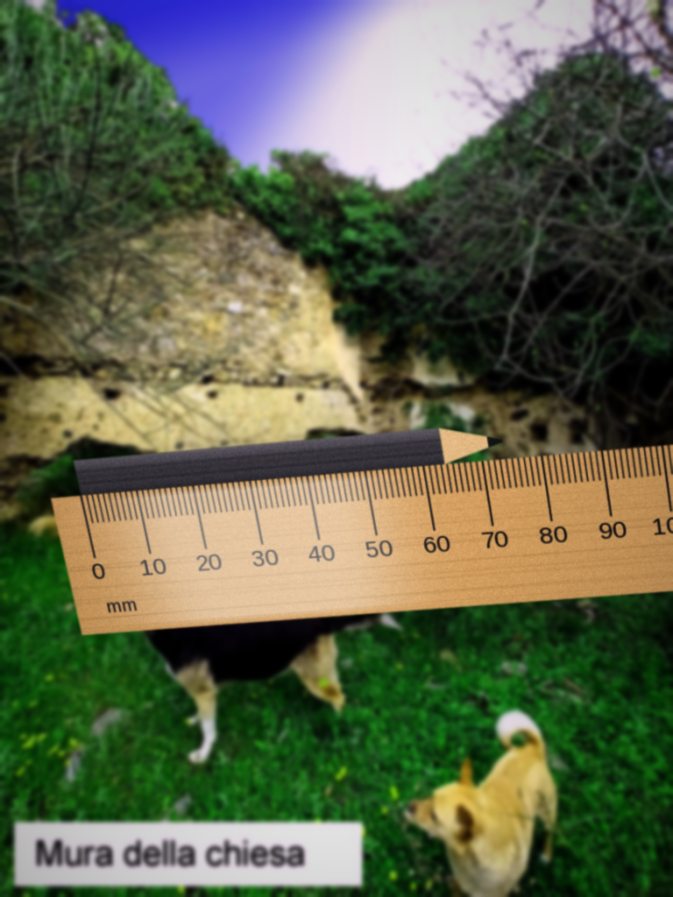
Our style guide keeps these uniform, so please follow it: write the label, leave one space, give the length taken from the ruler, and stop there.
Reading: 74 mm
